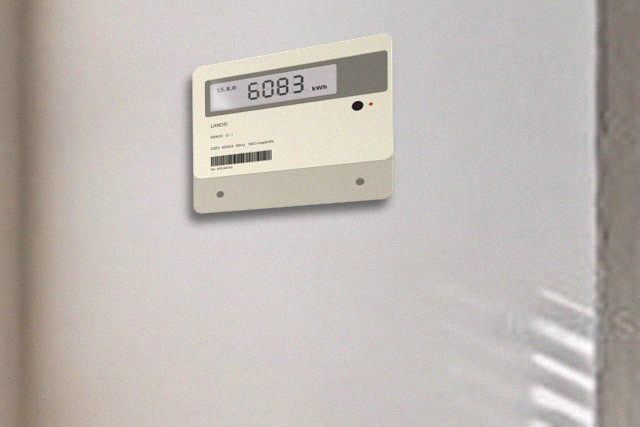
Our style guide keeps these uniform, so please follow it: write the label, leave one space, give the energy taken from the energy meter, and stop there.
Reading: 6083 kWh
